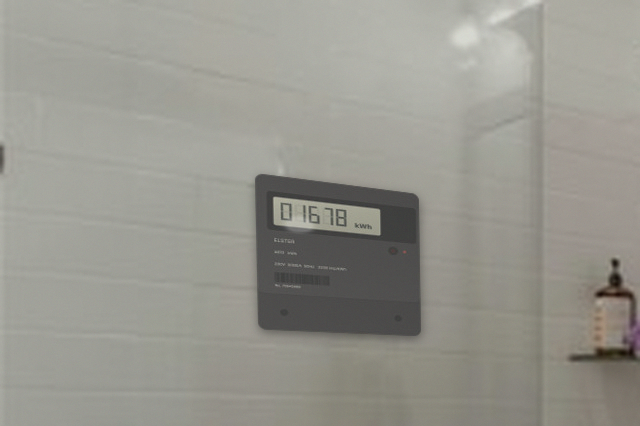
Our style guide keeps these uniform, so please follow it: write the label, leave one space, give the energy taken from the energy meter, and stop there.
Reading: 1678 kWh
